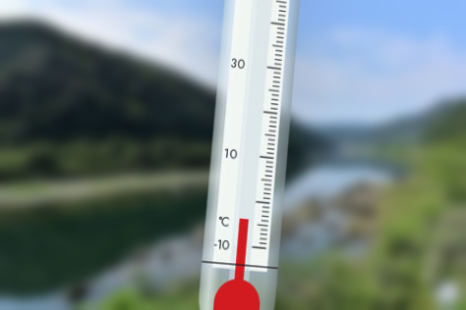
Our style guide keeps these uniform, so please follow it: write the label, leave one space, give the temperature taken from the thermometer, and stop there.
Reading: -4 °C
